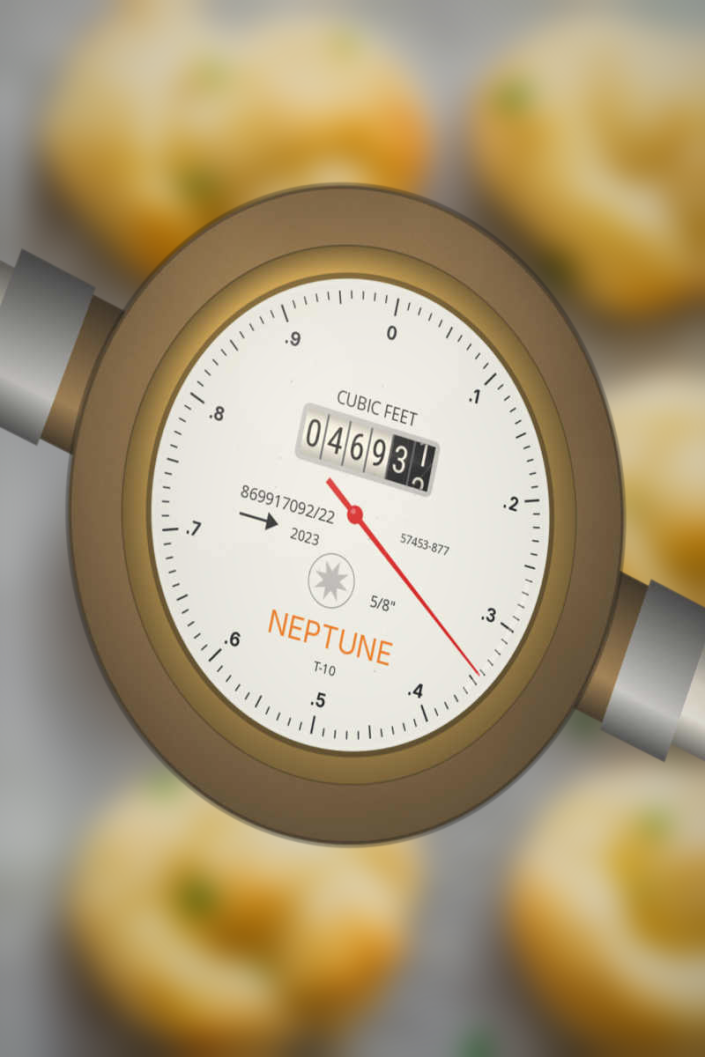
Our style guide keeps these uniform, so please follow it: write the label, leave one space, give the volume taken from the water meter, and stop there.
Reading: 46931.34 ft³
